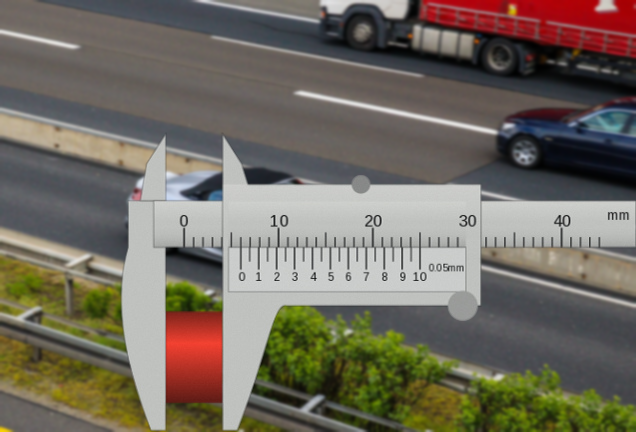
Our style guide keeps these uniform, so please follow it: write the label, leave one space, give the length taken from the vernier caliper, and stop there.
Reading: 6.0 mm
